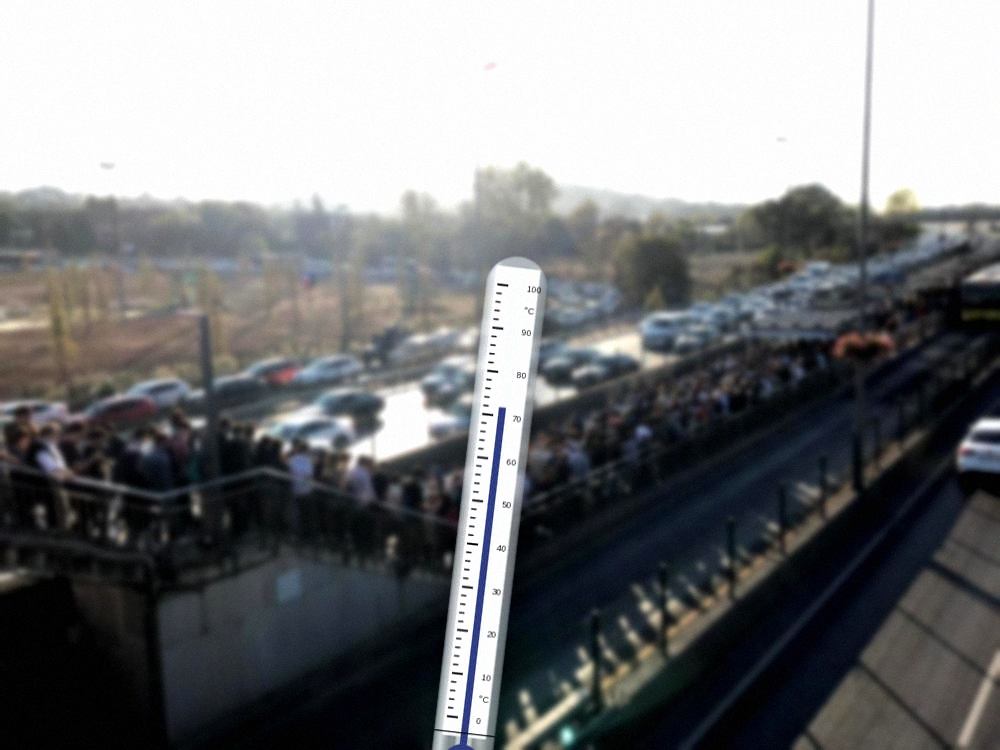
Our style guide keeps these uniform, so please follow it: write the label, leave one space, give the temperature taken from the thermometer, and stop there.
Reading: 72 °C
